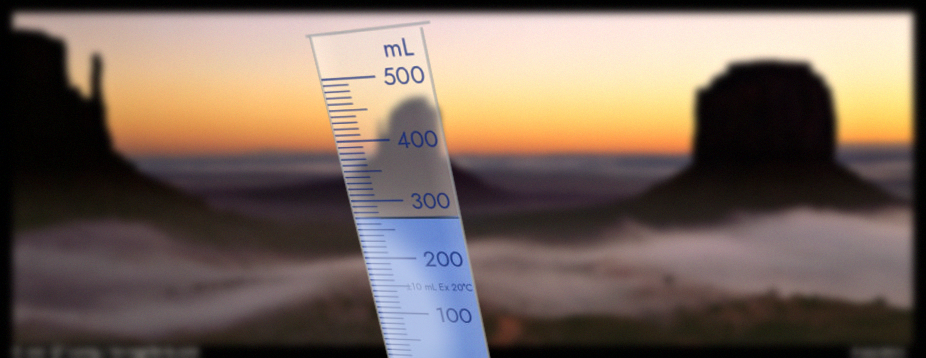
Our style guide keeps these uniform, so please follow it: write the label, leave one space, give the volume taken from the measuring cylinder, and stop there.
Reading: 270 mL
